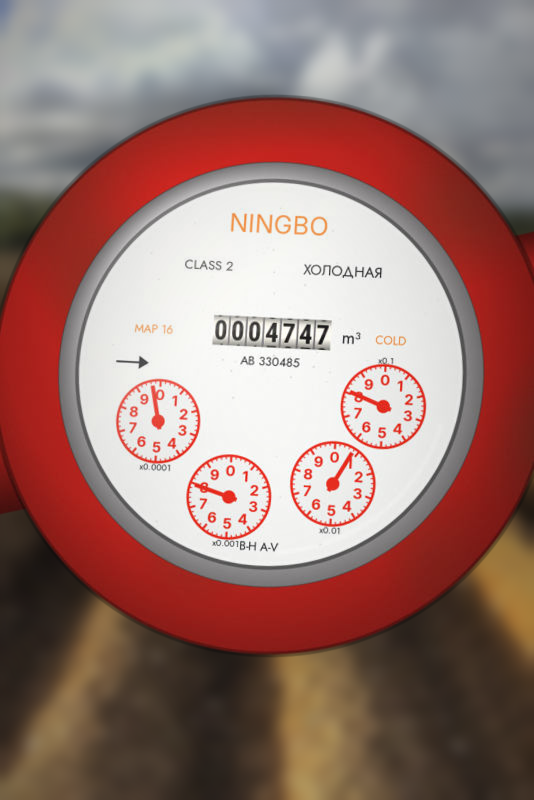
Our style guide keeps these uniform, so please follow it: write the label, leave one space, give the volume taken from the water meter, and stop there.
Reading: 4747.8079 m³
